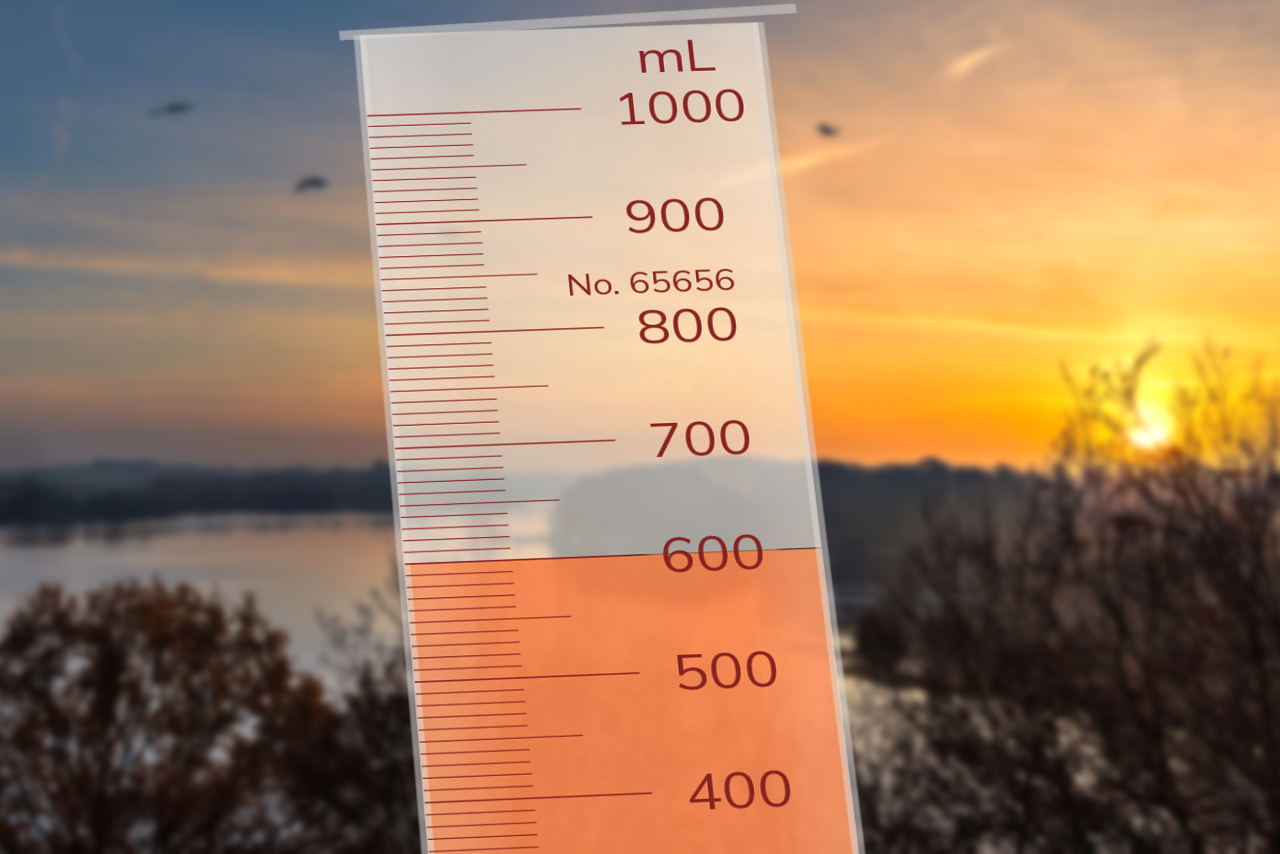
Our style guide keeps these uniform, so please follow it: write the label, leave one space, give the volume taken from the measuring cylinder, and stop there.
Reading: 600 mL
